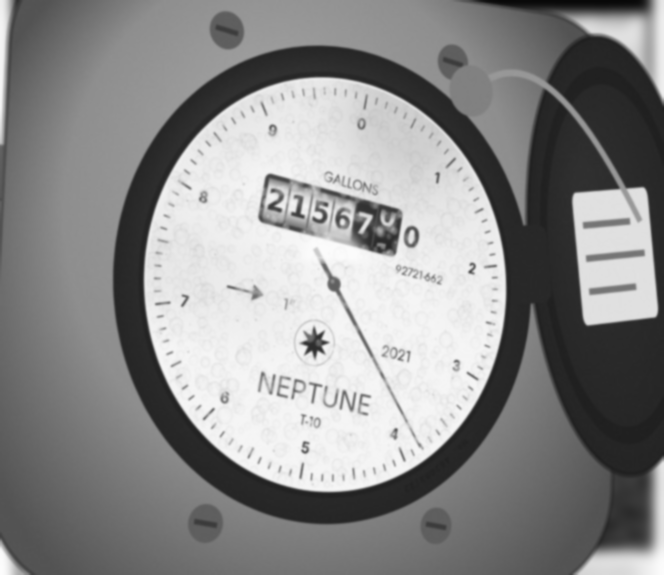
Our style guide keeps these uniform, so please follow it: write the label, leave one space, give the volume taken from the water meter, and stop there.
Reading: 2156703.8 gal
